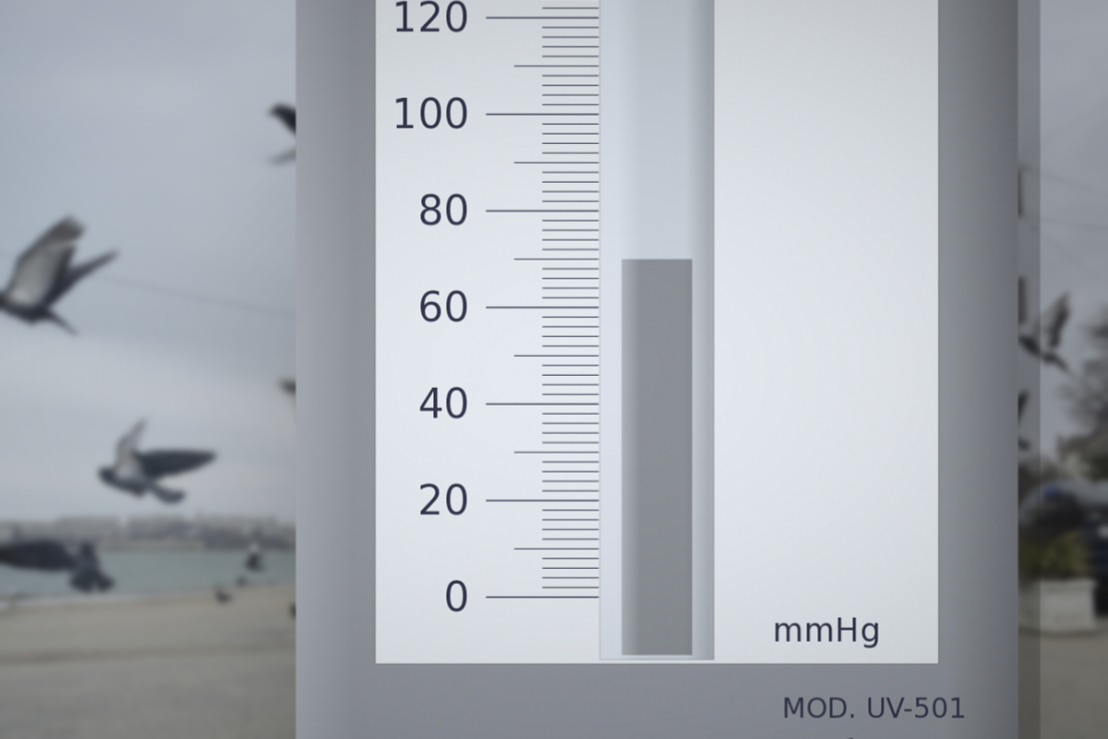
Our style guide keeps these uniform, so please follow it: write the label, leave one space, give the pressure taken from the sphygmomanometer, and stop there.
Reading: 70 mmHg
